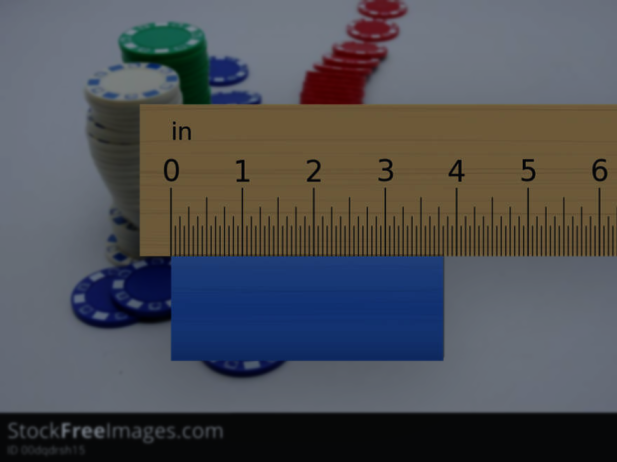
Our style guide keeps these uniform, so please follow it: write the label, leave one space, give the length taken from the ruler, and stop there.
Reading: 3.8125 in
